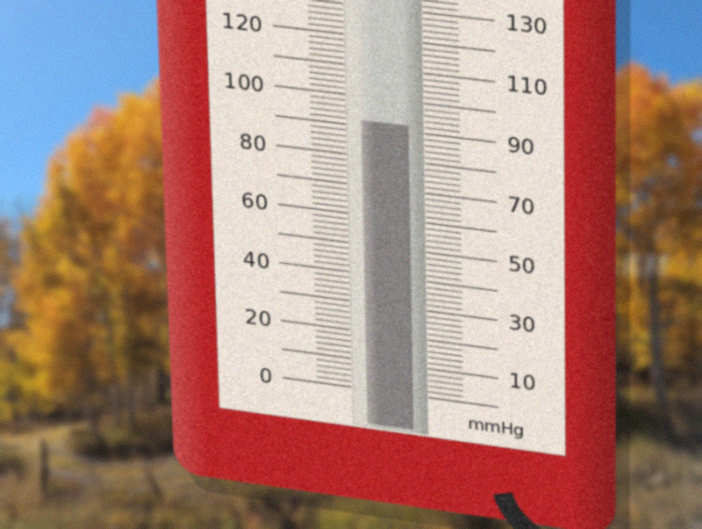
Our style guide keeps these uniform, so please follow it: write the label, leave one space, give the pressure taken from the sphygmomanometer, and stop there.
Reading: 92 mmHg
